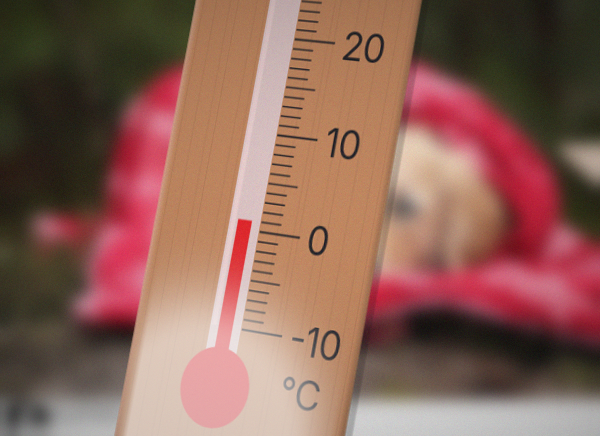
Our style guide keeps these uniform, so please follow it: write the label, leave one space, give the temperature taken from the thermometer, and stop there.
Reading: 1 °C
